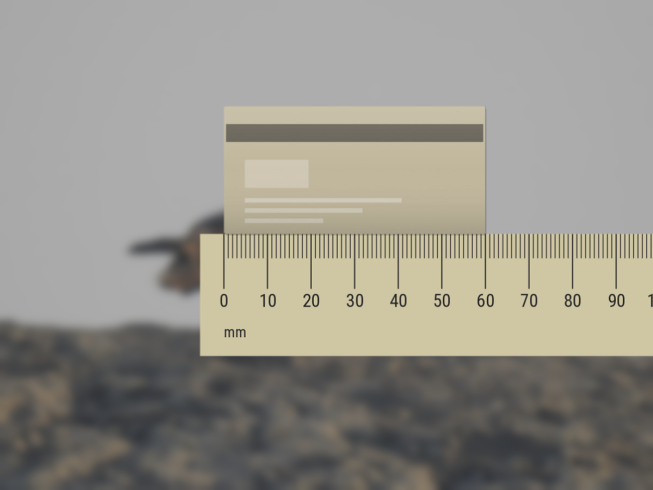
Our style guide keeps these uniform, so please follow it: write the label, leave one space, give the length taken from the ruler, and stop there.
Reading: 60 mm
